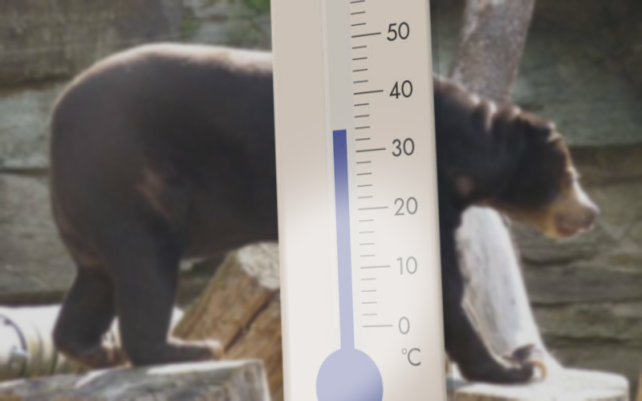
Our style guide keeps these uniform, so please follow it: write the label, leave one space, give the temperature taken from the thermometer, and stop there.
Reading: 34 °C
